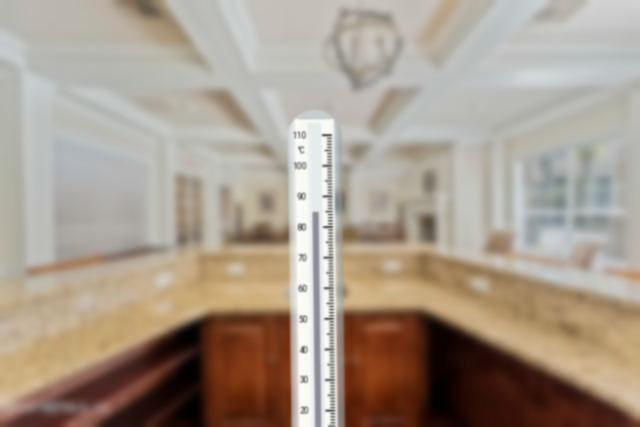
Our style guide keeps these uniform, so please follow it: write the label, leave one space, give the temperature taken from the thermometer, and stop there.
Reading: 85 °C
